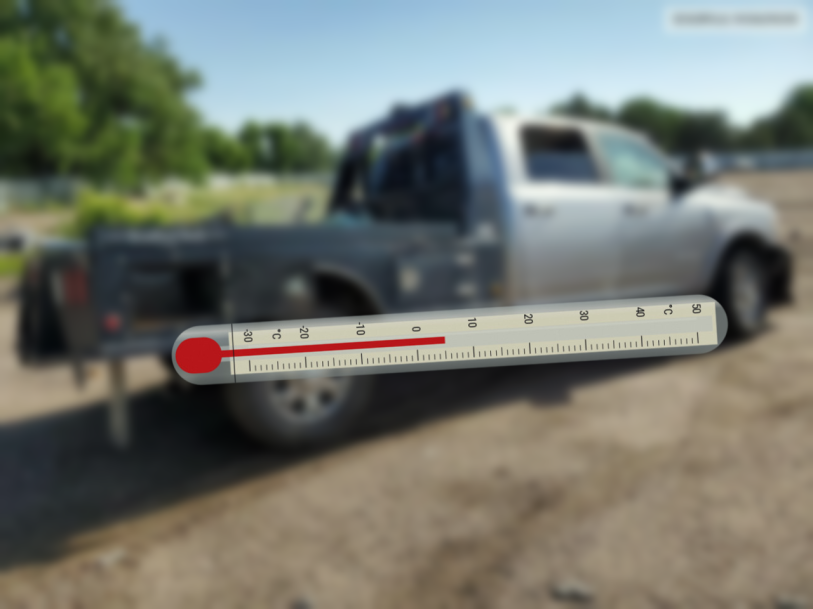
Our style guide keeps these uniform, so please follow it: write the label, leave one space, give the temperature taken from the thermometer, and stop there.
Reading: 5 °C
